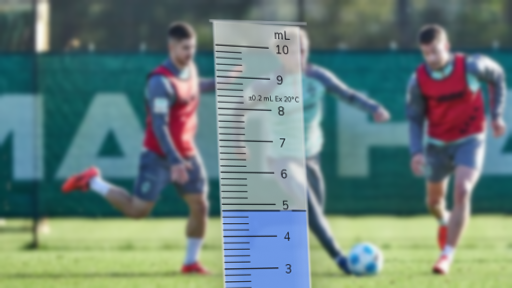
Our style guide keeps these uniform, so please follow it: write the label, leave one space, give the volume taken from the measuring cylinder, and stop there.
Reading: 4.8 mL
